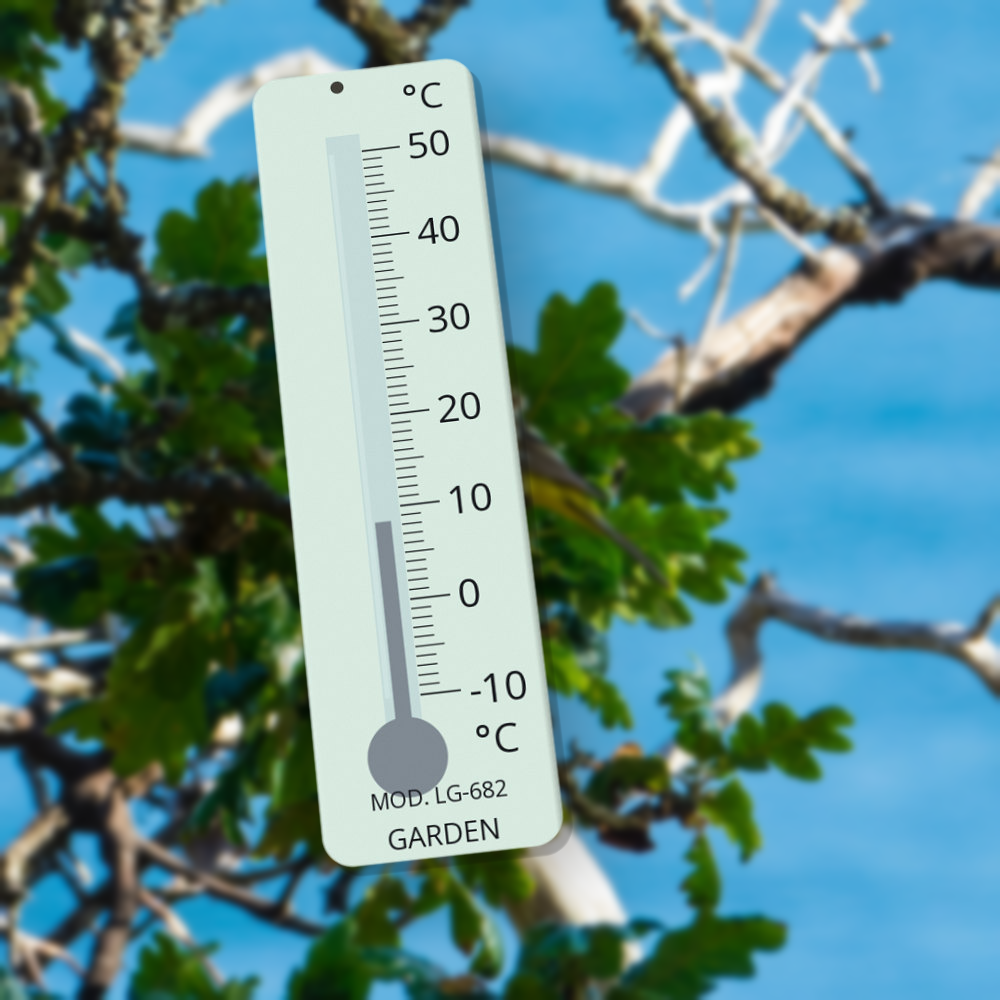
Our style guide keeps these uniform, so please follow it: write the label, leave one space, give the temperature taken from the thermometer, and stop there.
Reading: 8.5 °C
